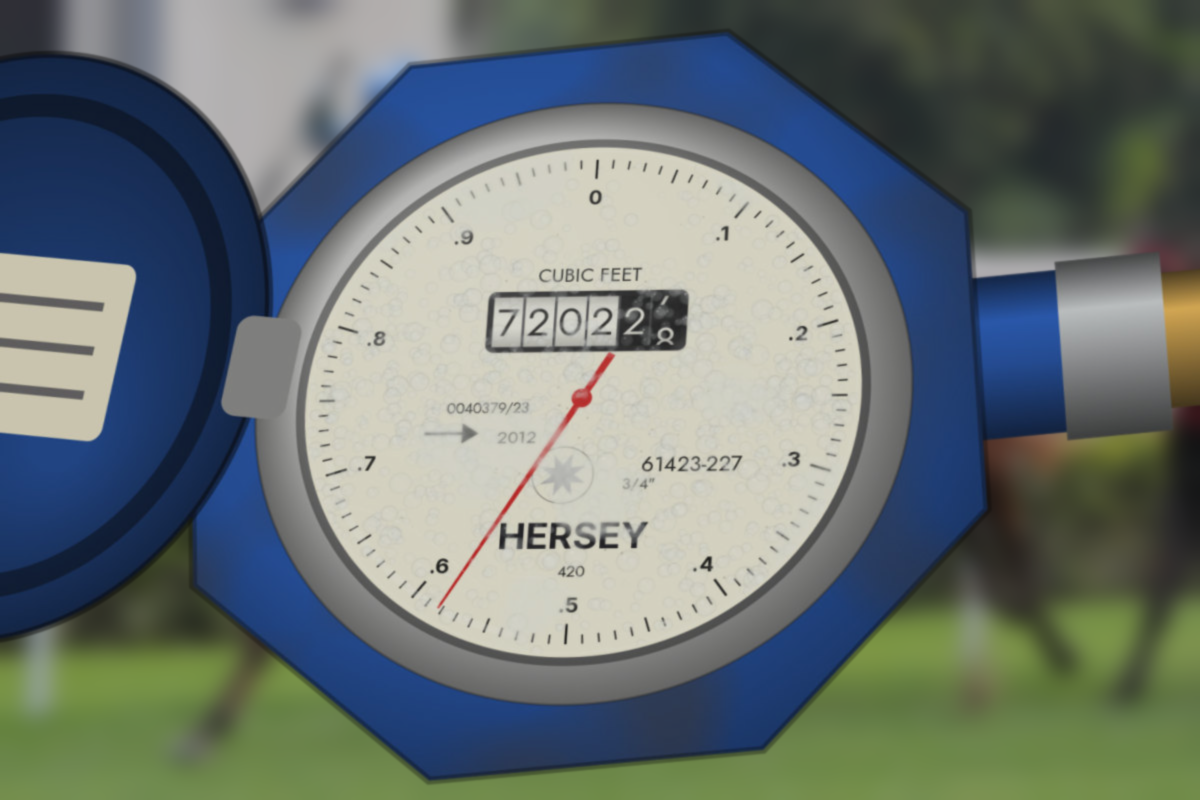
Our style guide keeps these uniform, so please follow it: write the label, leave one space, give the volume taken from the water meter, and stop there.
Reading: 720227.58 ft³
